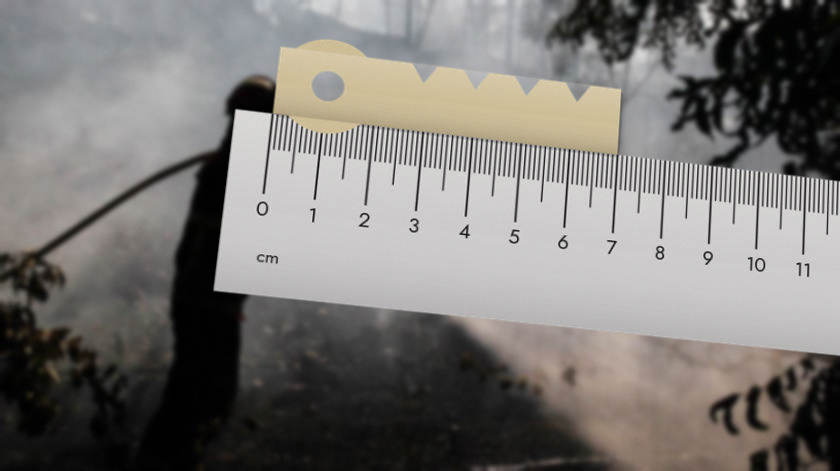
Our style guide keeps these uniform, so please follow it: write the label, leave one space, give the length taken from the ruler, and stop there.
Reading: 7 cm
